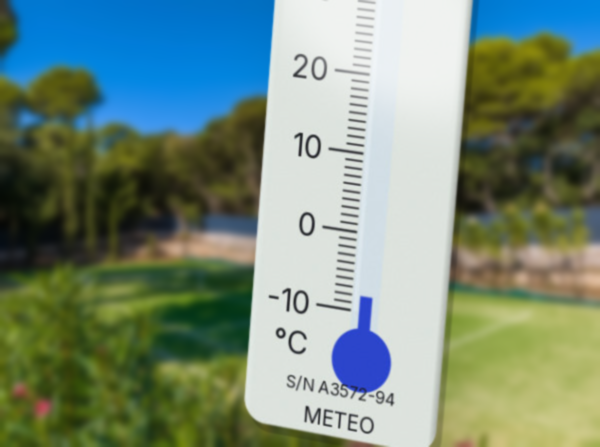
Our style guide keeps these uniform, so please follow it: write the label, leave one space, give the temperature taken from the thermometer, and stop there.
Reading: -8 °C
